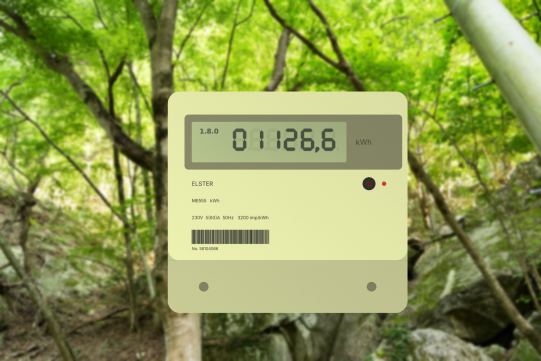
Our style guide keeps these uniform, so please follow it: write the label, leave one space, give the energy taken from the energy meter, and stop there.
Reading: 1126.6 kWh
